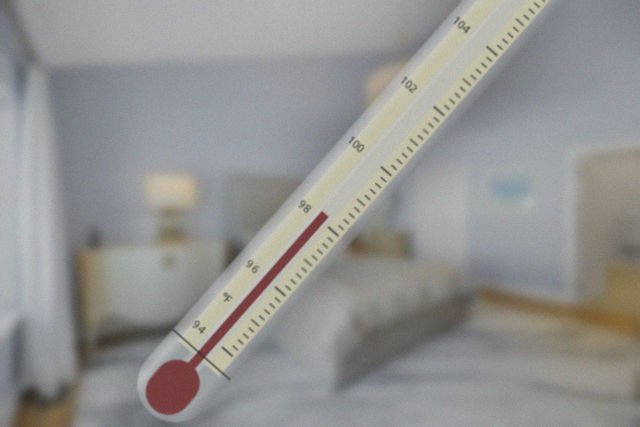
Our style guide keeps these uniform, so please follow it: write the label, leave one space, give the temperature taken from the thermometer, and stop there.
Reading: 98.2 °F
